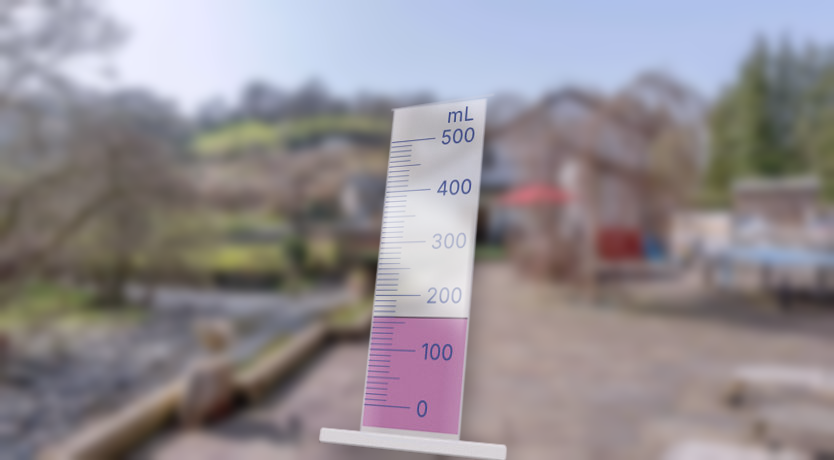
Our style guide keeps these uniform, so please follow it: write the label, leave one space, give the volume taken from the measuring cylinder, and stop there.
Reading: 160 mL
